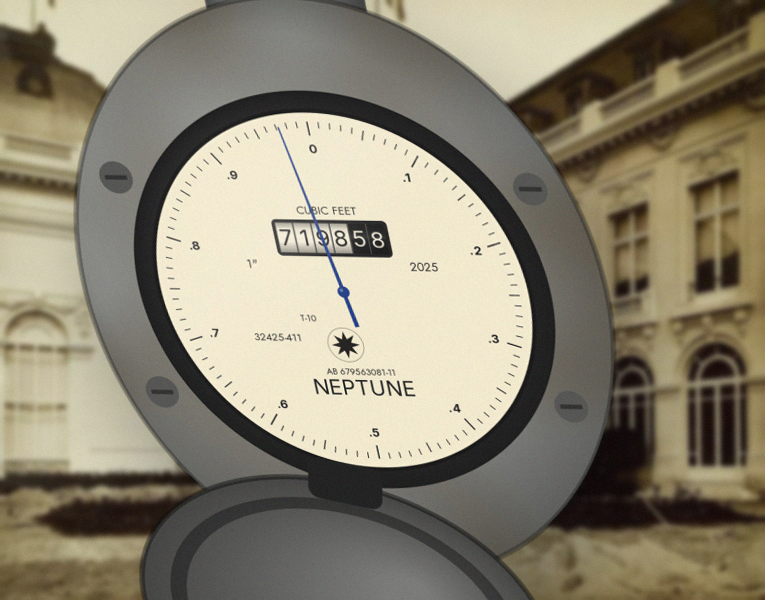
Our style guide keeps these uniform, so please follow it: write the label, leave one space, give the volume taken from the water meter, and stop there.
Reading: 719857.97 ft³
